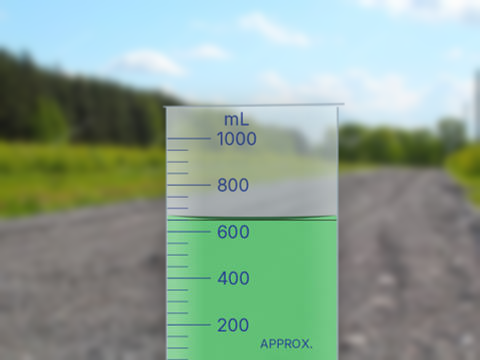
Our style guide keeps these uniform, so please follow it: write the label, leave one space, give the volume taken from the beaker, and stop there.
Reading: 650 mL
